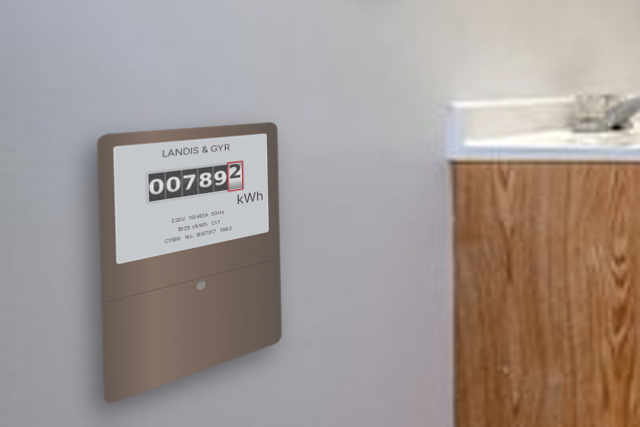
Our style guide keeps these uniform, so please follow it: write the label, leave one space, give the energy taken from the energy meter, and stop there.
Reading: 789.2 kWh
